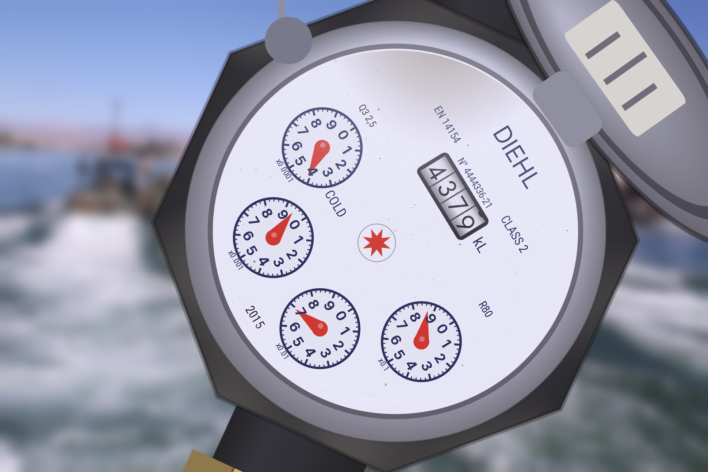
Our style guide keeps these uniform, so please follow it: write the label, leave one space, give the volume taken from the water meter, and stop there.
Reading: 4378.8694 kL
